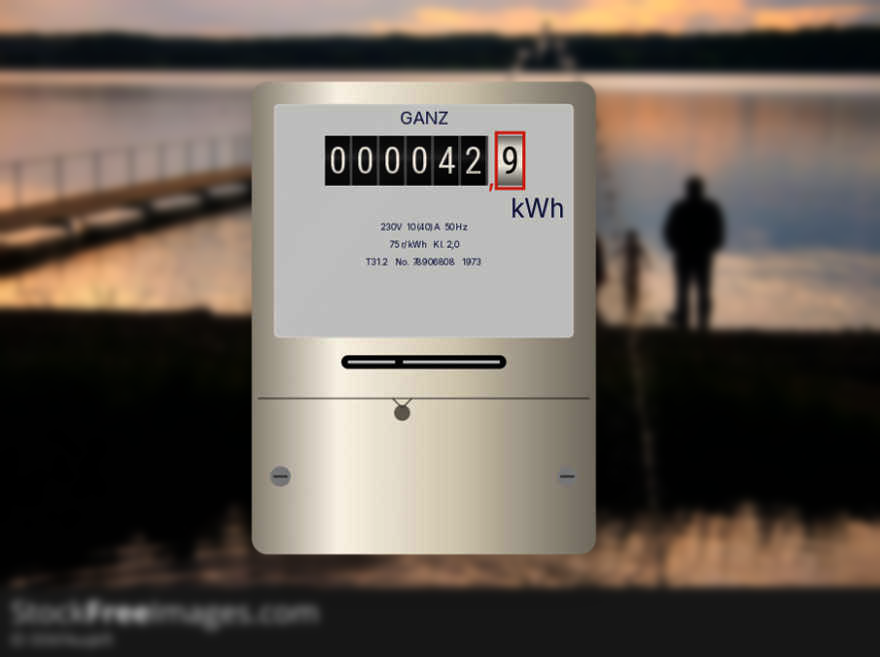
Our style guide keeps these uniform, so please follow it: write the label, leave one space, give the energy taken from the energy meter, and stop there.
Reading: 42.9 kWh
